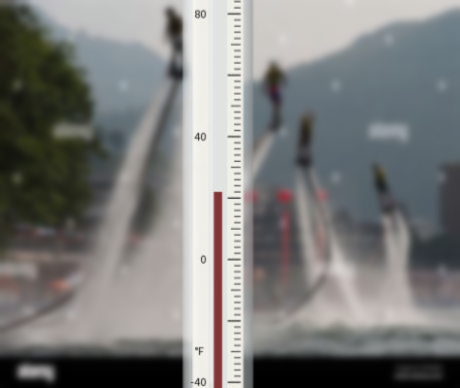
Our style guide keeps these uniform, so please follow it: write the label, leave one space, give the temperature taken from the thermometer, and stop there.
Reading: 22 °F
